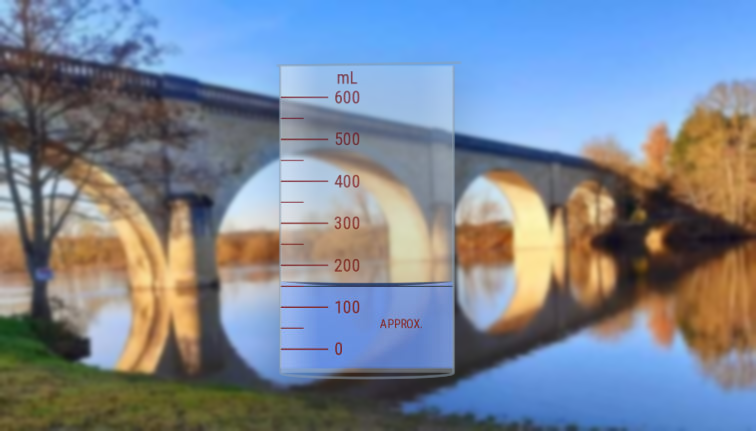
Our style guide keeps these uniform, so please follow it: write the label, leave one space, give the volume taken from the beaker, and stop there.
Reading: 150 mL
